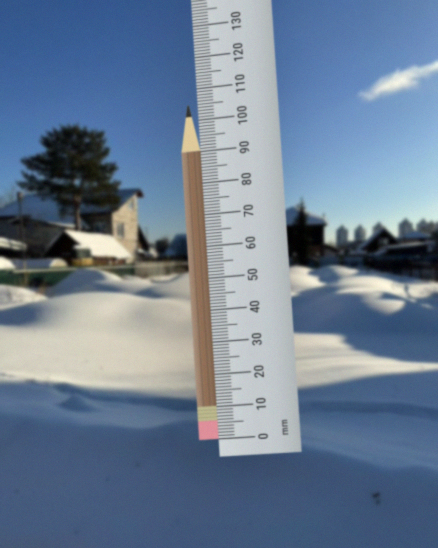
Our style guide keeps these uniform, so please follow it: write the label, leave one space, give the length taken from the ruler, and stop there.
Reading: 105 mm
